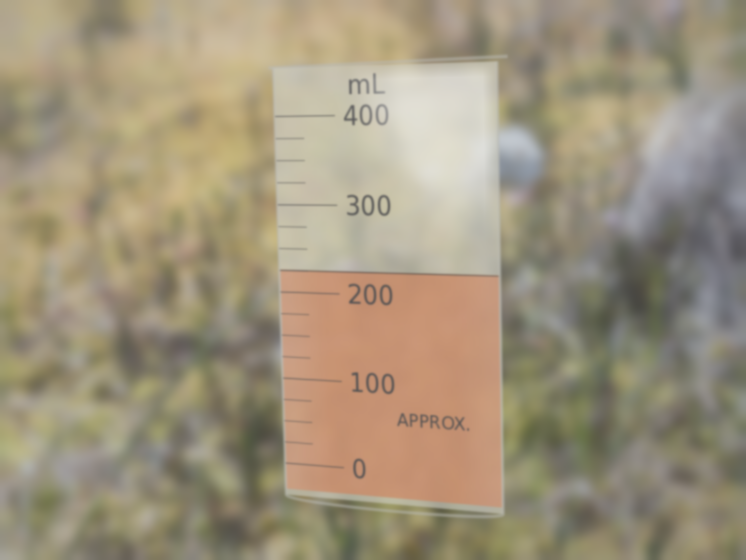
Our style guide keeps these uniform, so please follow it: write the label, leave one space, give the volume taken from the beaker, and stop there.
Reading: 225 mL
